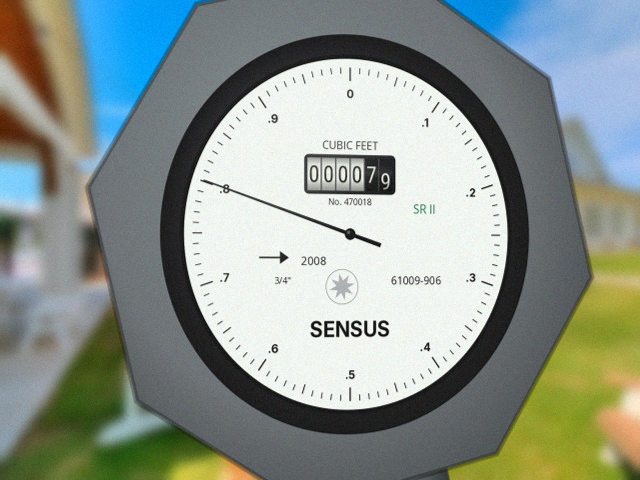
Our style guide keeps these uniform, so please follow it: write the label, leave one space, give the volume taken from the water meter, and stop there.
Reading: 78.80 ft³
